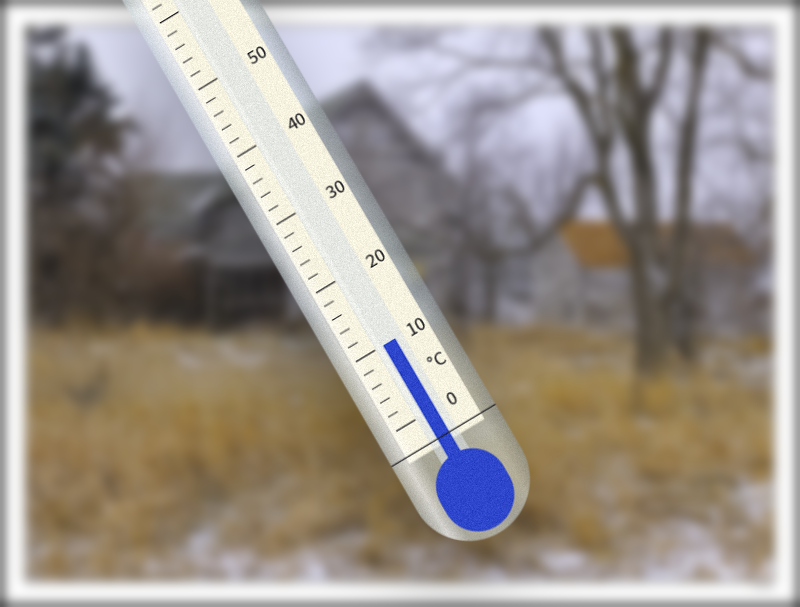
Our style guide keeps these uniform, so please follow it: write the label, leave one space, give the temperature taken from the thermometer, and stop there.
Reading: 10 °C
